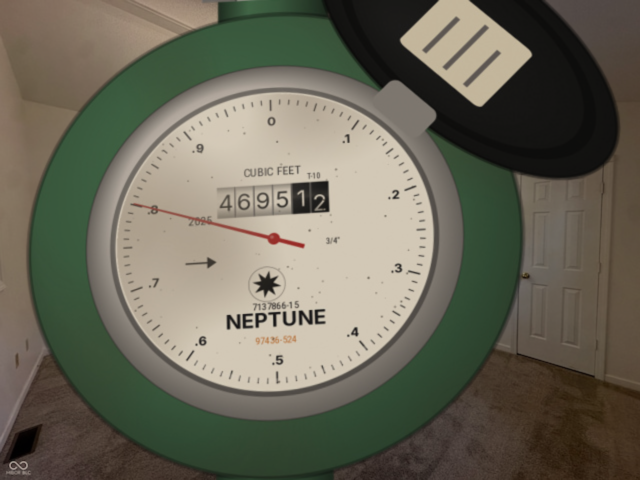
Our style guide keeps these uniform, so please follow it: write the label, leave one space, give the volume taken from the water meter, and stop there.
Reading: 469511.80 ft³
